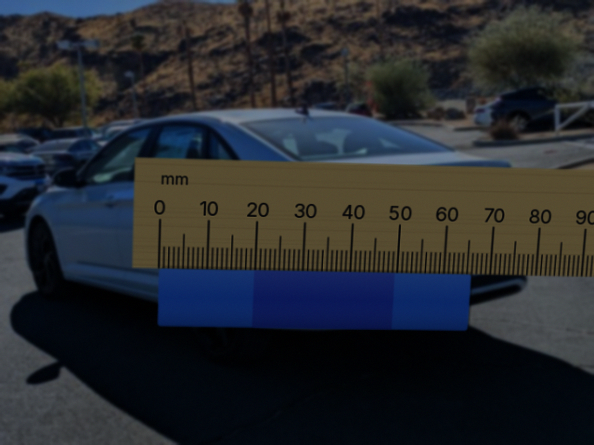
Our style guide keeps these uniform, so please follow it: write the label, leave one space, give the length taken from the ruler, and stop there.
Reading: 66 mm
